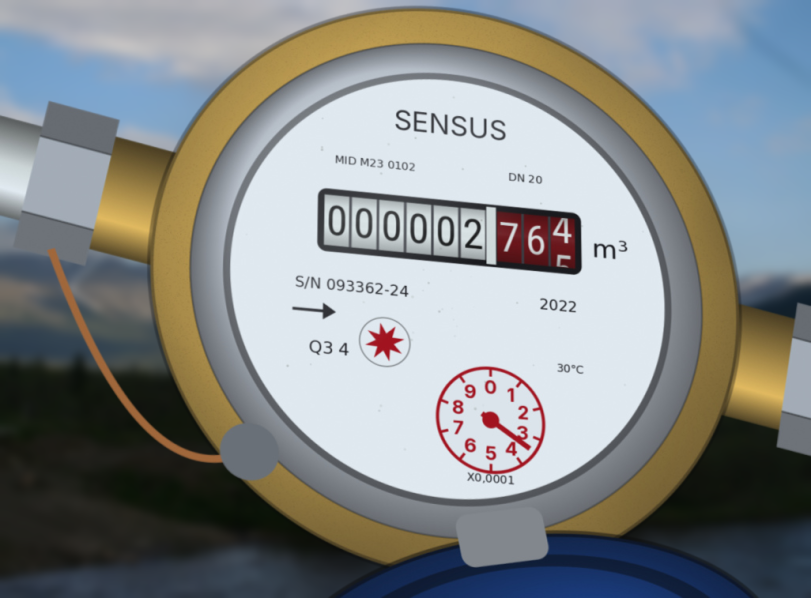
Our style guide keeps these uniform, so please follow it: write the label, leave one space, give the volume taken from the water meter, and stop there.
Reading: 2.7643 m³
